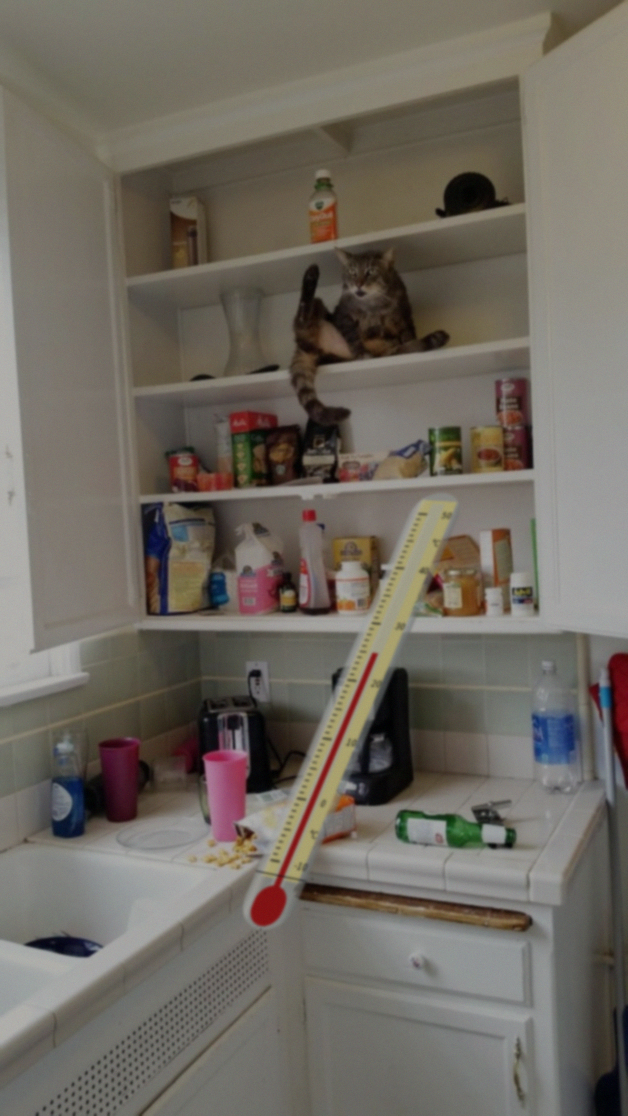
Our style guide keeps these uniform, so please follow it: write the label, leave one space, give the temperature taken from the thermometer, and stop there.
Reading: 25 °C
